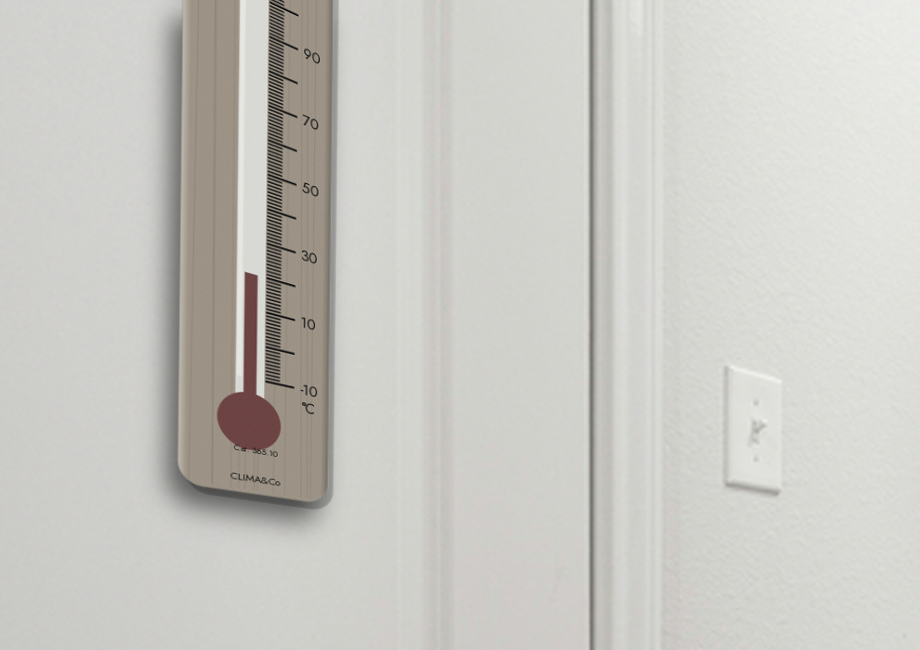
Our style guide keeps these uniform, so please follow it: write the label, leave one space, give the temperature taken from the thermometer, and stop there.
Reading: 20 °C
